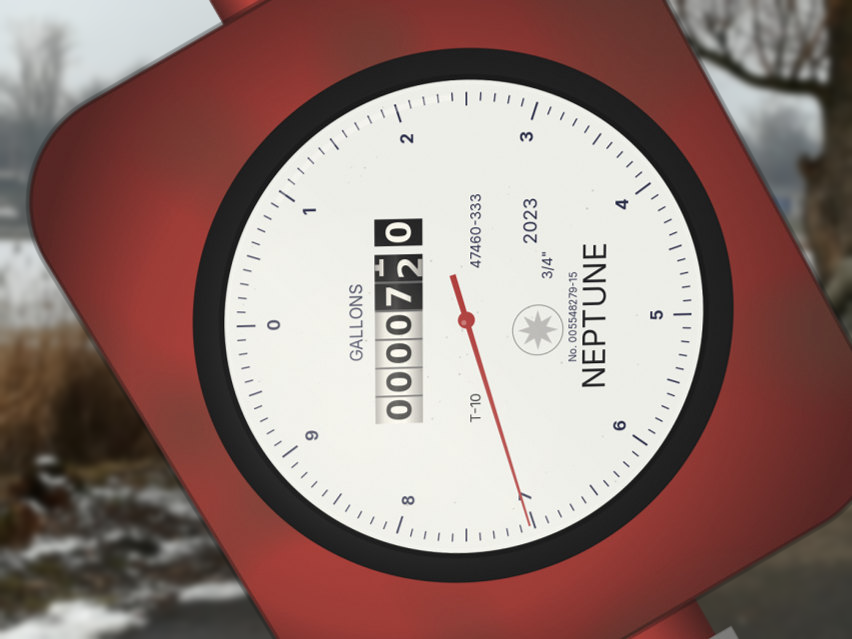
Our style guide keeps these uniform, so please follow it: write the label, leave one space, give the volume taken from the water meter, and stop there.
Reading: 717.0 gal
